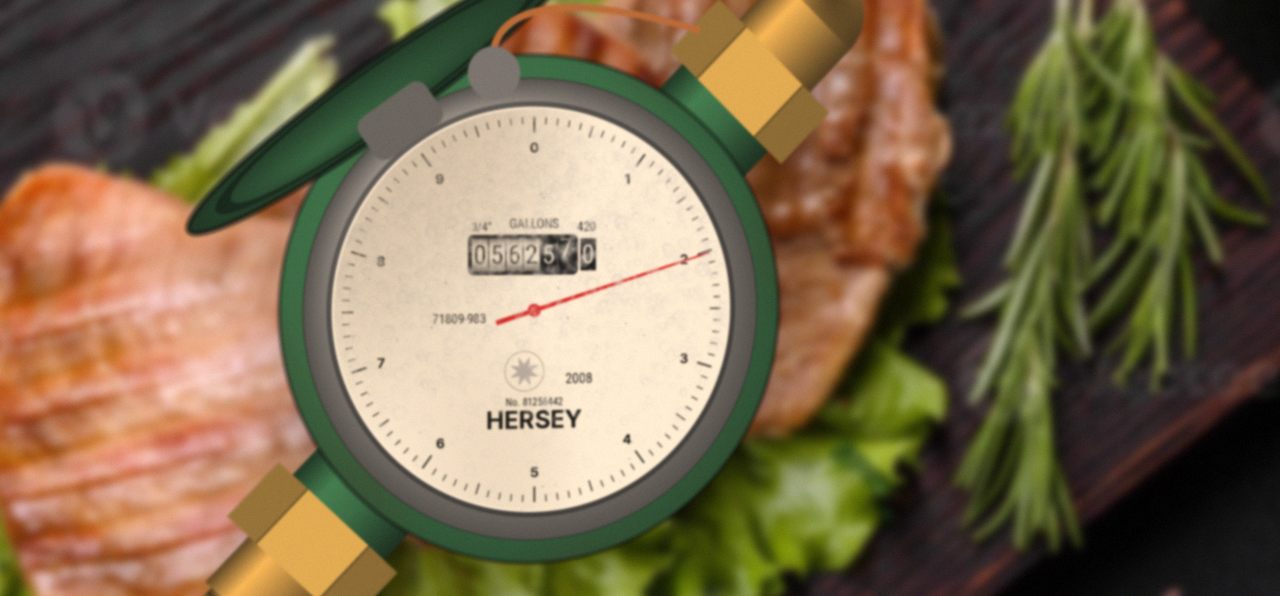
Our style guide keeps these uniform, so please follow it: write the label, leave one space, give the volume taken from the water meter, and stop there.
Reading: 562572.0 gal
